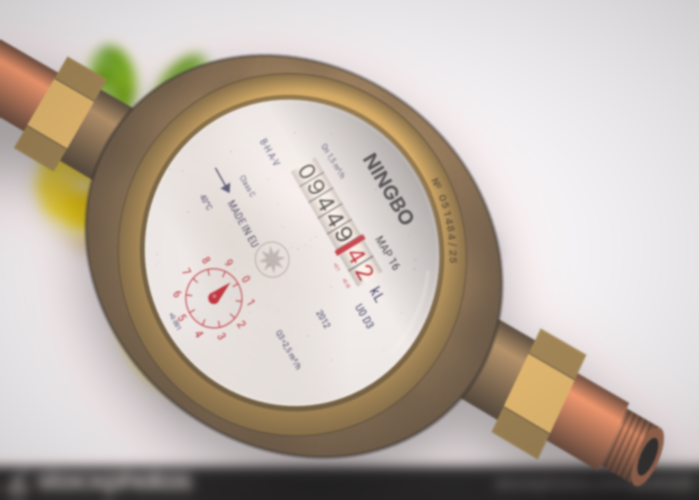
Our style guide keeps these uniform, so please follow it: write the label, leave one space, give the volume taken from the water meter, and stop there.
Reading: 9449.419 kL
